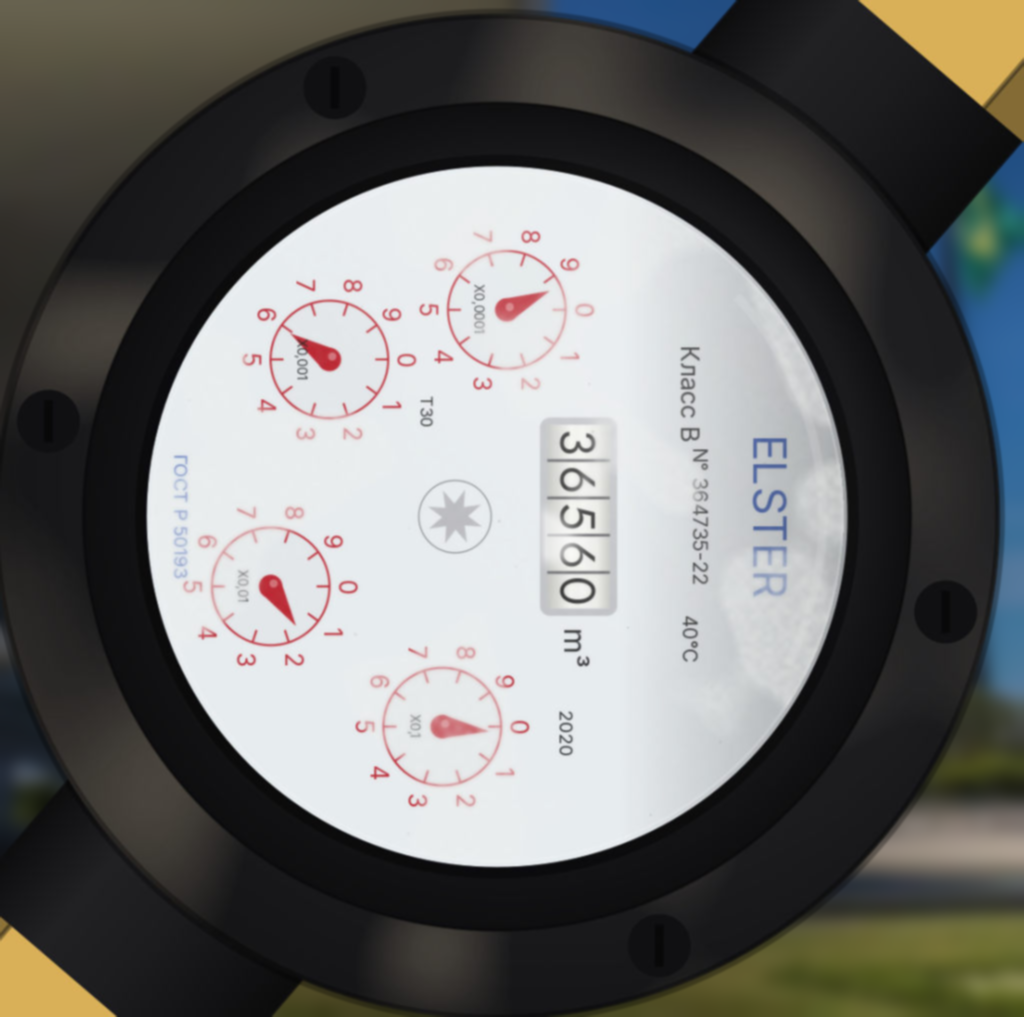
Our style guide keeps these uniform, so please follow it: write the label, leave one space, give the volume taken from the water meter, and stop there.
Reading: 36560.0159 m³
